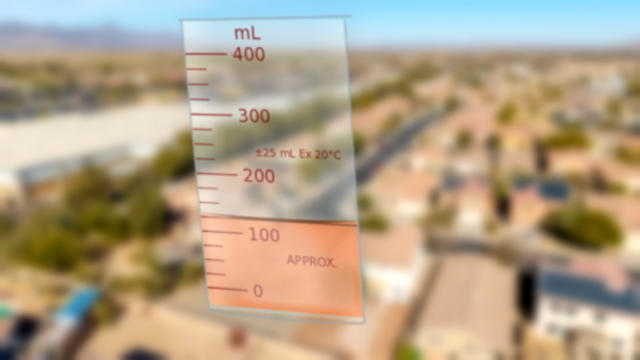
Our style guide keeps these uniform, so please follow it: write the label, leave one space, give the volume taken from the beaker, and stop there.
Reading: 125 mL
